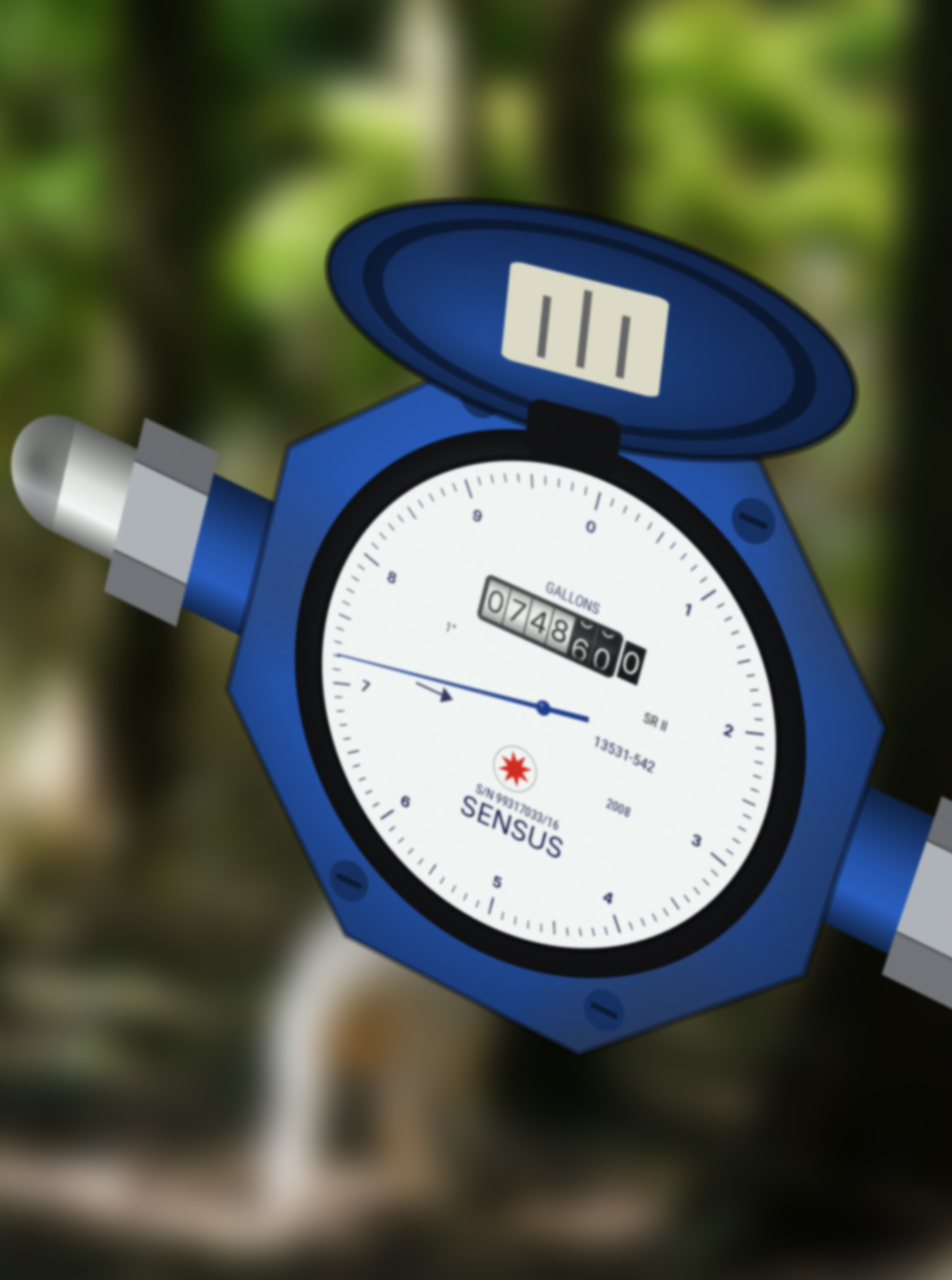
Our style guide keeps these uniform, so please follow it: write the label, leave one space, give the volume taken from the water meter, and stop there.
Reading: 748597.2 gal
